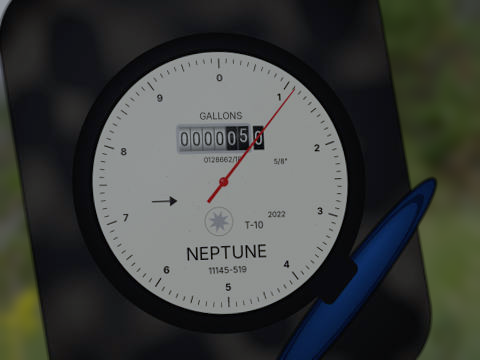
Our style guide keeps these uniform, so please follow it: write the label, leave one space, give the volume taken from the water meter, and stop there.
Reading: 51.1 gal
